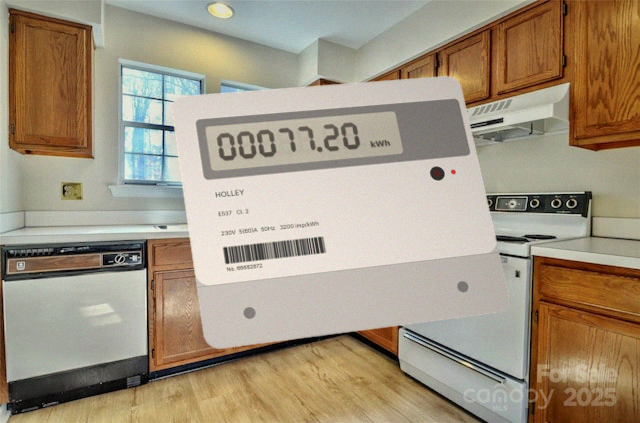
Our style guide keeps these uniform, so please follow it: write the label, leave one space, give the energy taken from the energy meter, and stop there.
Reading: 77.20 kWh
